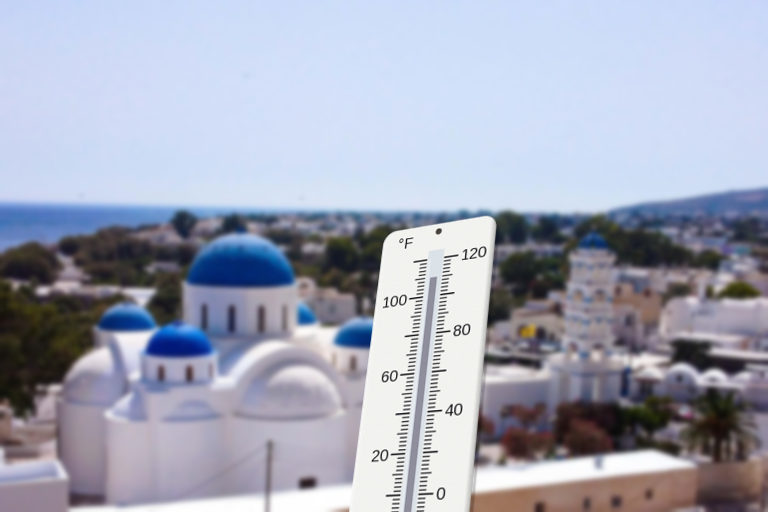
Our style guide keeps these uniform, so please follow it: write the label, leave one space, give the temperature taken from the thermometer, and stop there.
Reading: 110 °F
